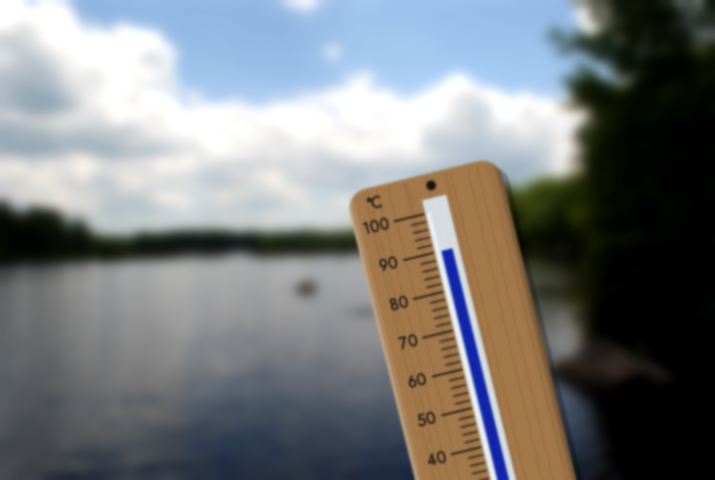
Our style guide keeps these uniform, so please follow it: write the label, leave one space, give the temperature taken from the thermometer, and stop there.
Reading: 90 °C
